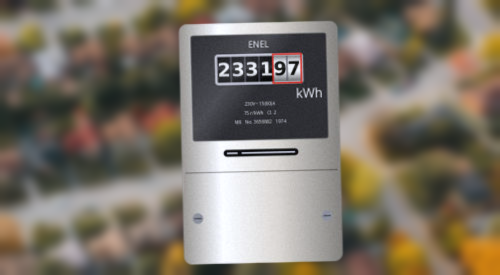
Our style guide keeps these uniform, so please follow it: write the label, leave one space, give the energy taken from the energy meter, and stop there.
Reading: 2331.97 kWh
